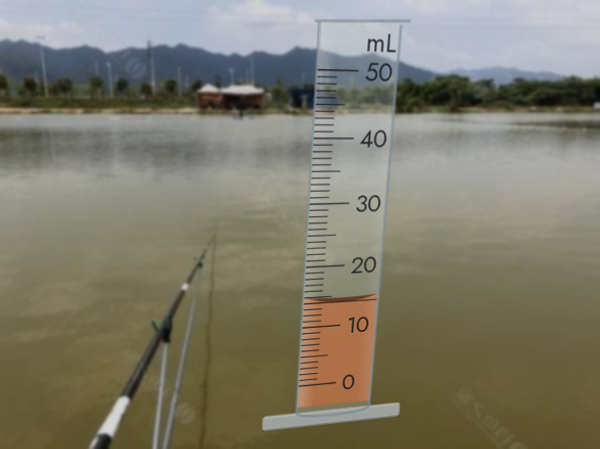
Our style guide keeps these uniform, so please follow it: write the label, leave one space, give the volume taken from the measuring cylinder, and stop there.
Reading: 14 mL
